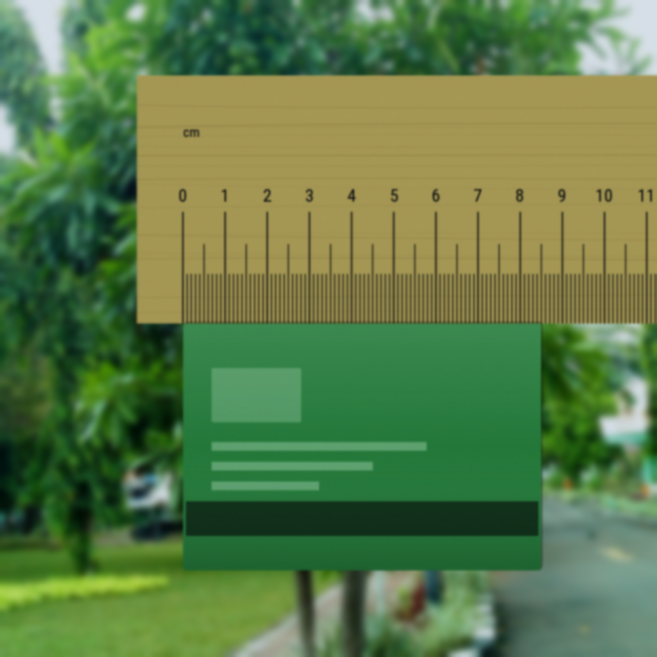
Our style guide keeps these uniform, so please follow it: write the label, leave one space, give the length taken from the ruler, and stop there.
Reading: 8.5 cm
